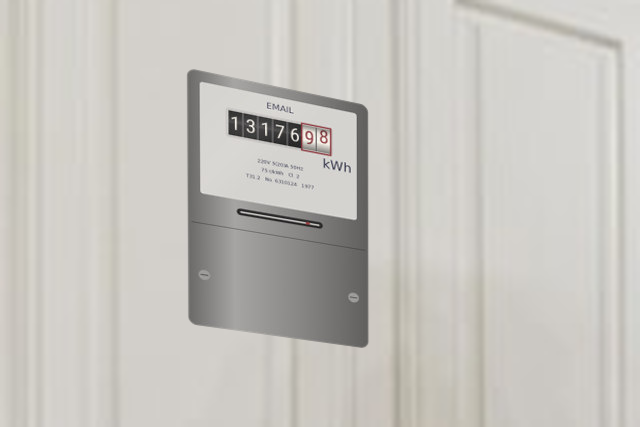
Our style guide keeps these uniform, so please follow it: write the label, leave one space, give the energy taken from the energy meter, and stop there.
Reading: 13176.98 kWh
